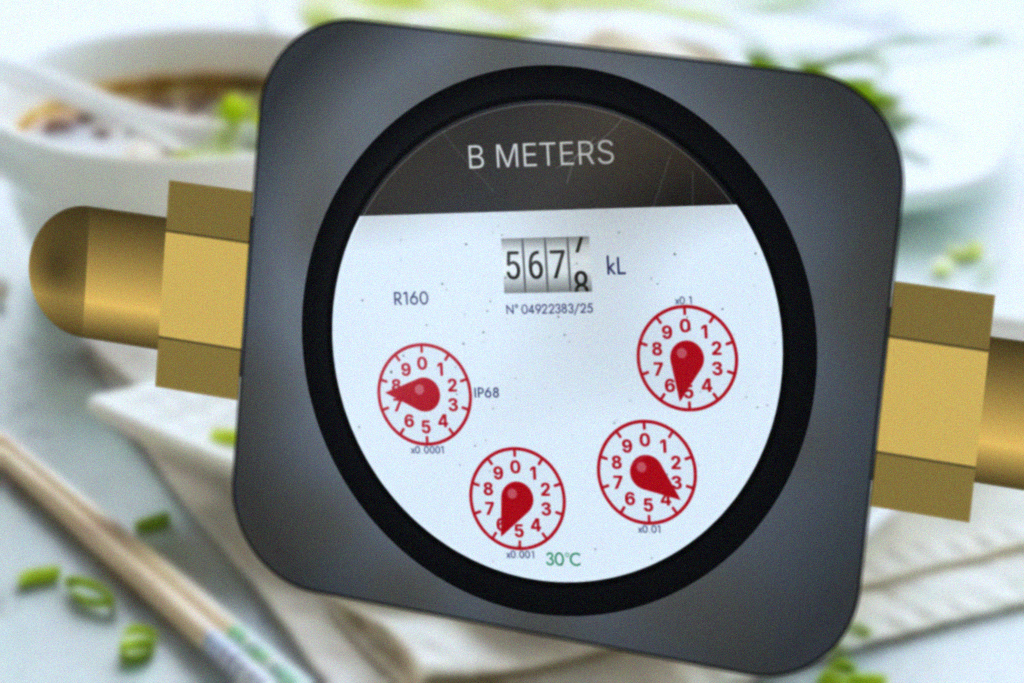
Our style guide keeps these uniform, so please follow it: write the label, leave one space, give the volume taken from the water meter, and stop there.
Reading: 5677.5357 kL
